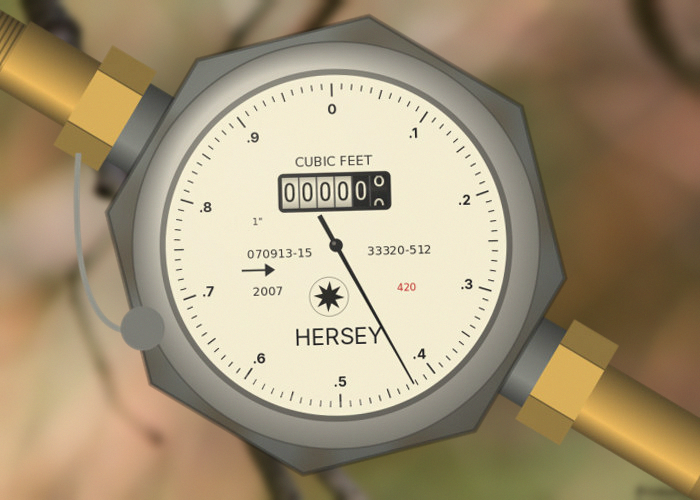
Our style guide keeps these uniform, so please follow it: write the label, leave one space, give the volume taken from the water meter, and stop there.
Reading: 8.42 ft³
